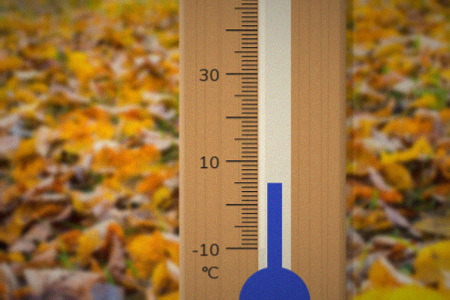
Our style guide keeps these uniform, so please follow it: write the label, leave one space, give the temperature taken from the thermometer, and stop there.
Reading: 5 °C
